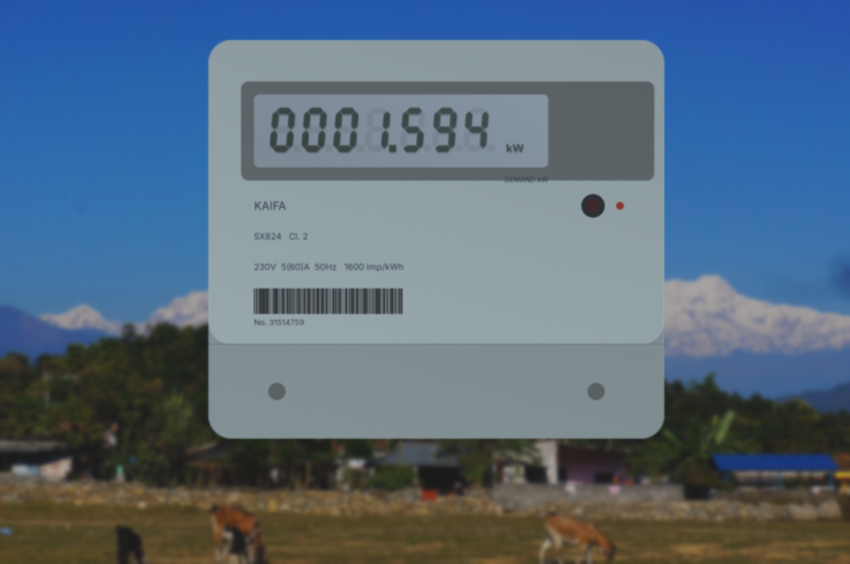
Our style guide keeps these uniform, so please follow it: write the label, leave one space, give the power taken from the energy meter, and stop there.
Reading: 1.594 kW
